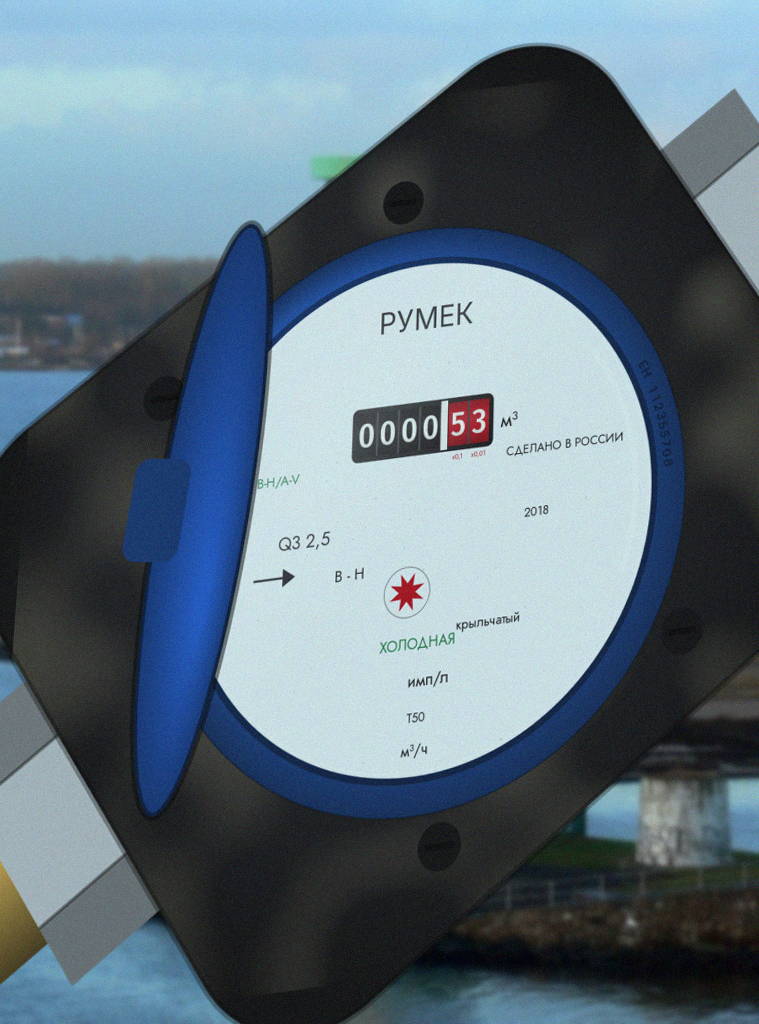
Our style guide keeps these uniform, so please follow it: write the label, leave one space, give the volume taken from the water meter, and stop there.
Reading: 0.53 m³
